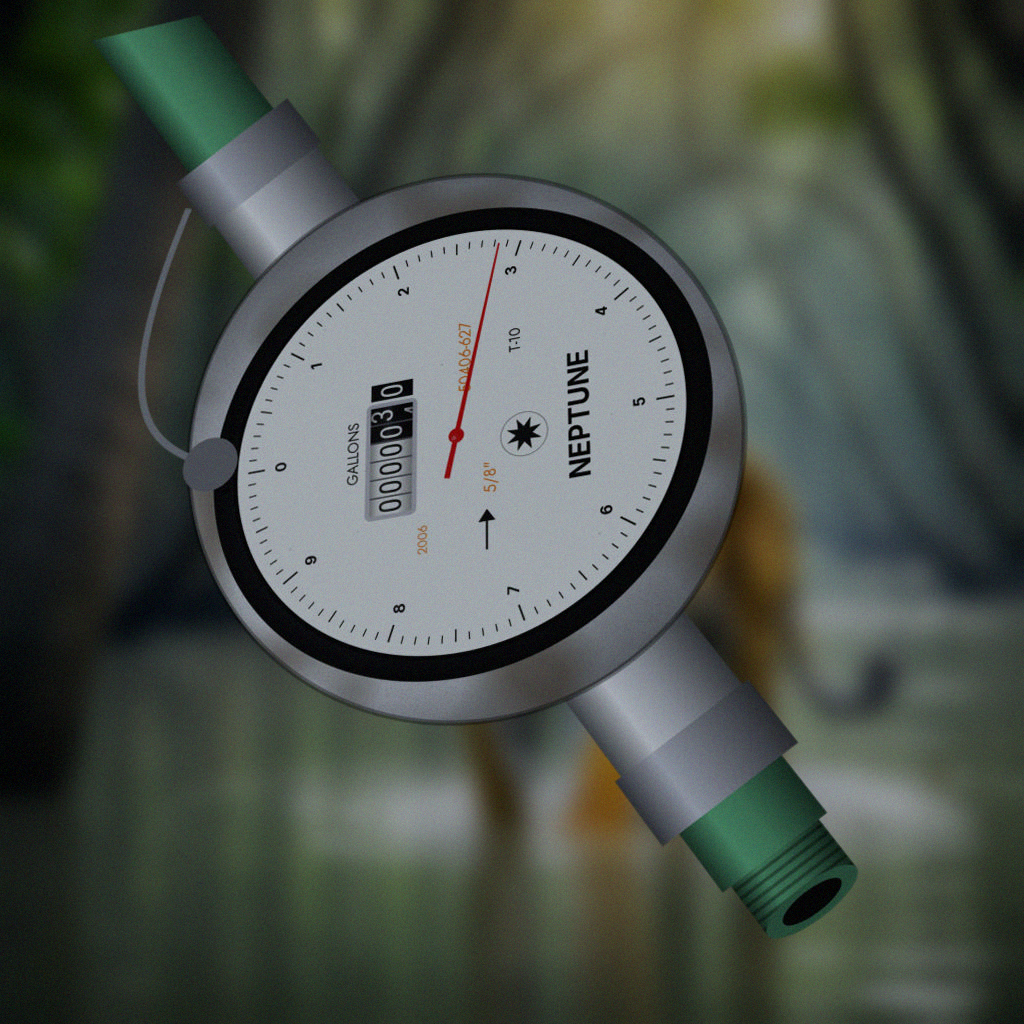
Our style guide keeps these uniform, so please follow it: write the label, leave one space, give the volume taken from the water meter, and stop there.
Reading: 32.8 gal
